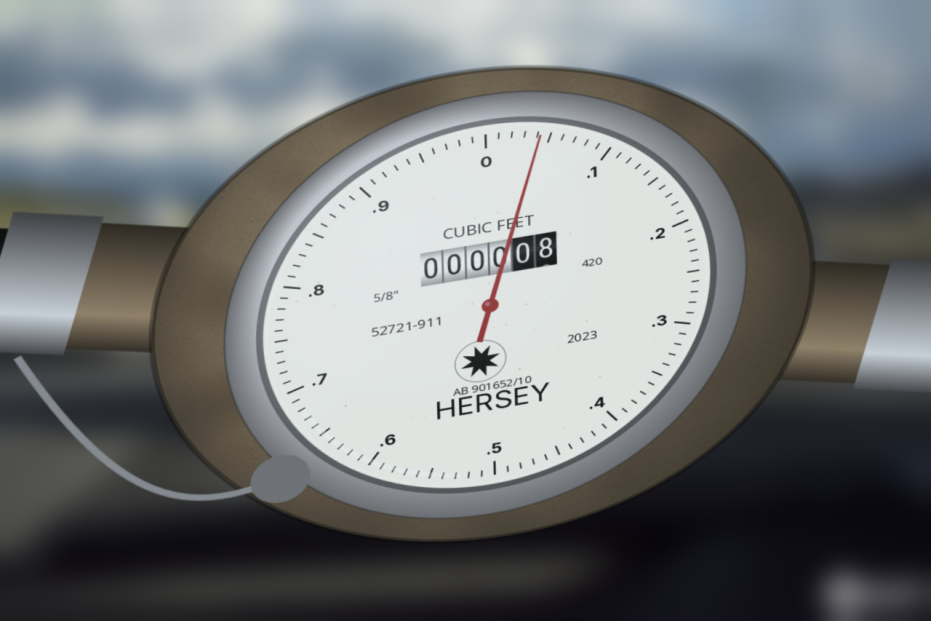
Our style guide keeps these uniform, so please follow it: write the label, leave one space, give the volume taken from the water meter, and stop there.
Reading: 8.04 ft³
